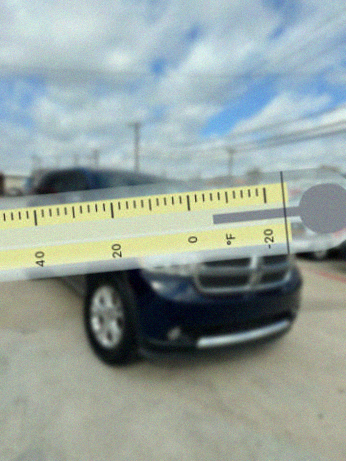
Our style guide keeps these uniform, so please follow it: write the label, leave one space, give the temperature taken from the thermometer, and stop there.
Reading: -6 °F
